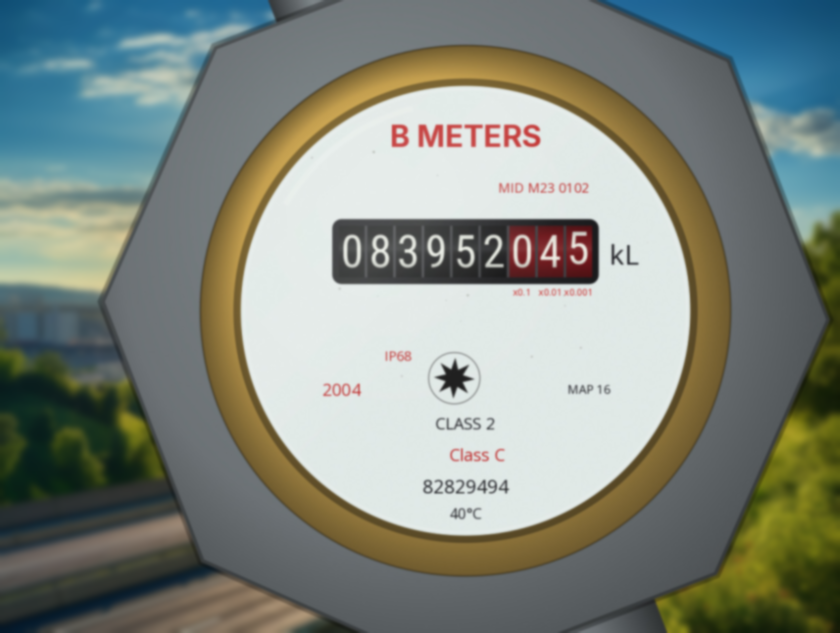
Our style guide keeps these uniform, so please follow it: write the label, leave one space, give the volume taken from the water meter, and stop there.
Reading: 83952.045 kL
